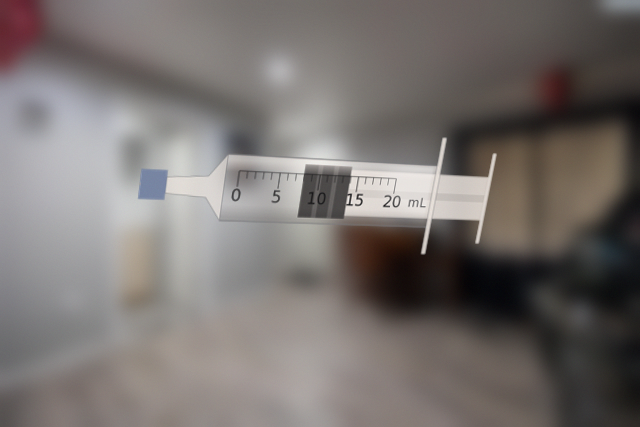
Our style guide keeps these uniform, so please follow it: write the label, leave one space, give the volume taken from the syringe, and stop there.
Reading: 8 mL
